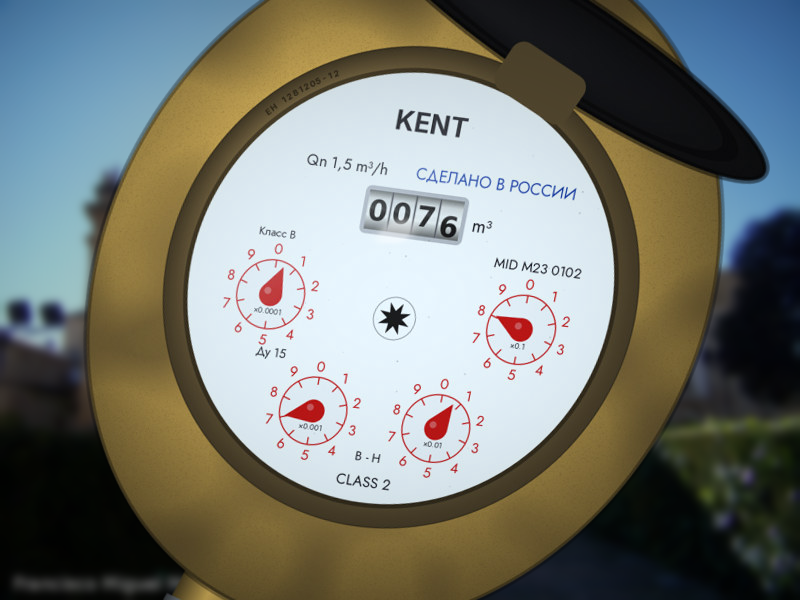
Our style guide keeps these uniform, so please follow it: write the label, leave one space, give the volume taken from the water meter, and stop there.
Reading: 75.8070 m³
